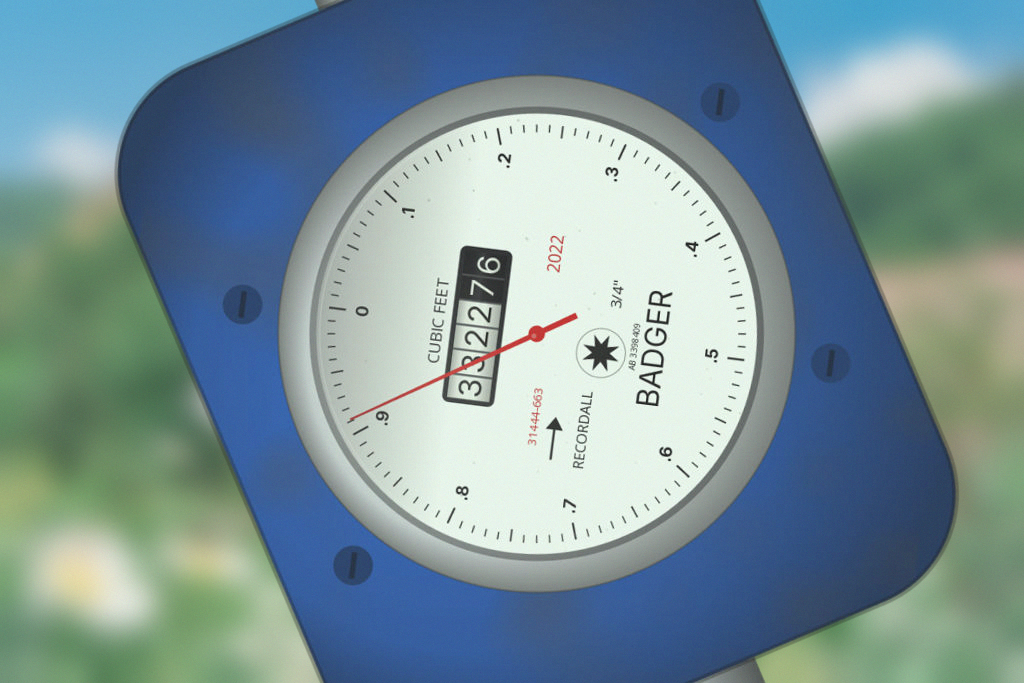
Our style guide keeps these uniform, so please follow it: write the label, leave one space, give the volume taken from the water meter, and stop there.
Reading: 332275.91 ft³
